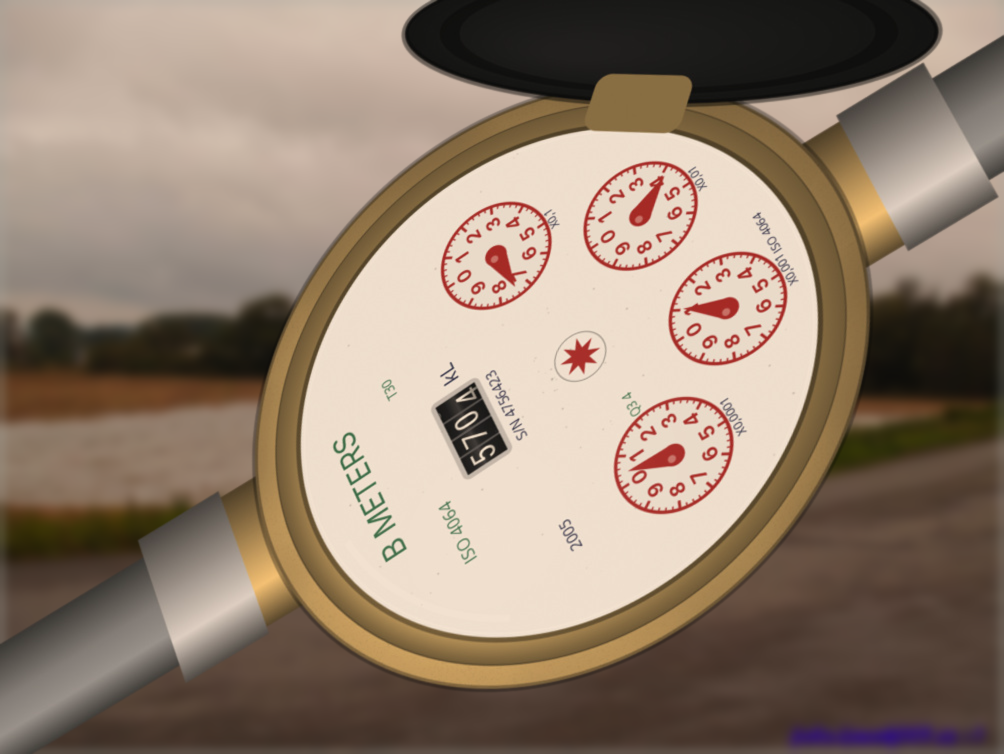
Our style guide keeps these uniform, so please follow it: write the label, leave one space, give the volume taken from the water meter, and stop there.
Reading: 5703.7410 kL
